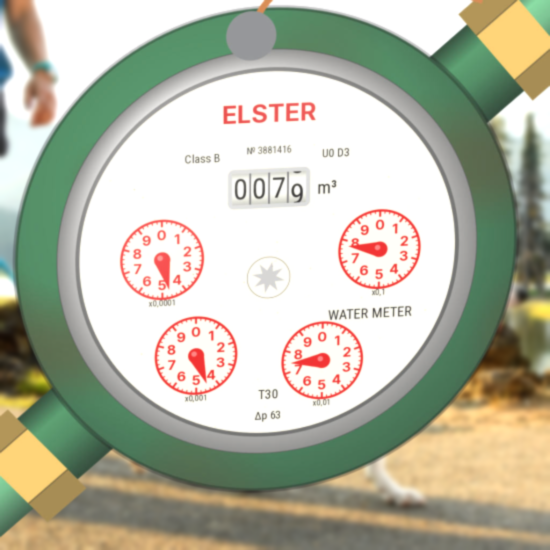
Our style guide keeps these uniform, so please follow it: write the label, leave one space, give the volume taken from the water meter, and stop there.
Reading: 78.7744 m³
